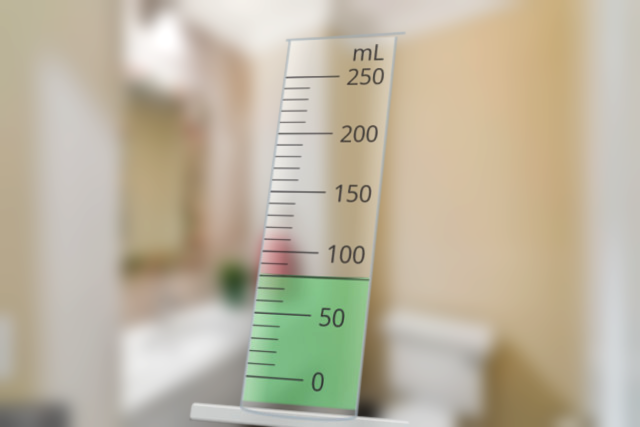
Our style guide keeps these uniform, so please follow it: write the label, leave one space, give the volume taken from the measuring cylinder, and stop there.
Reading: 80 mL
